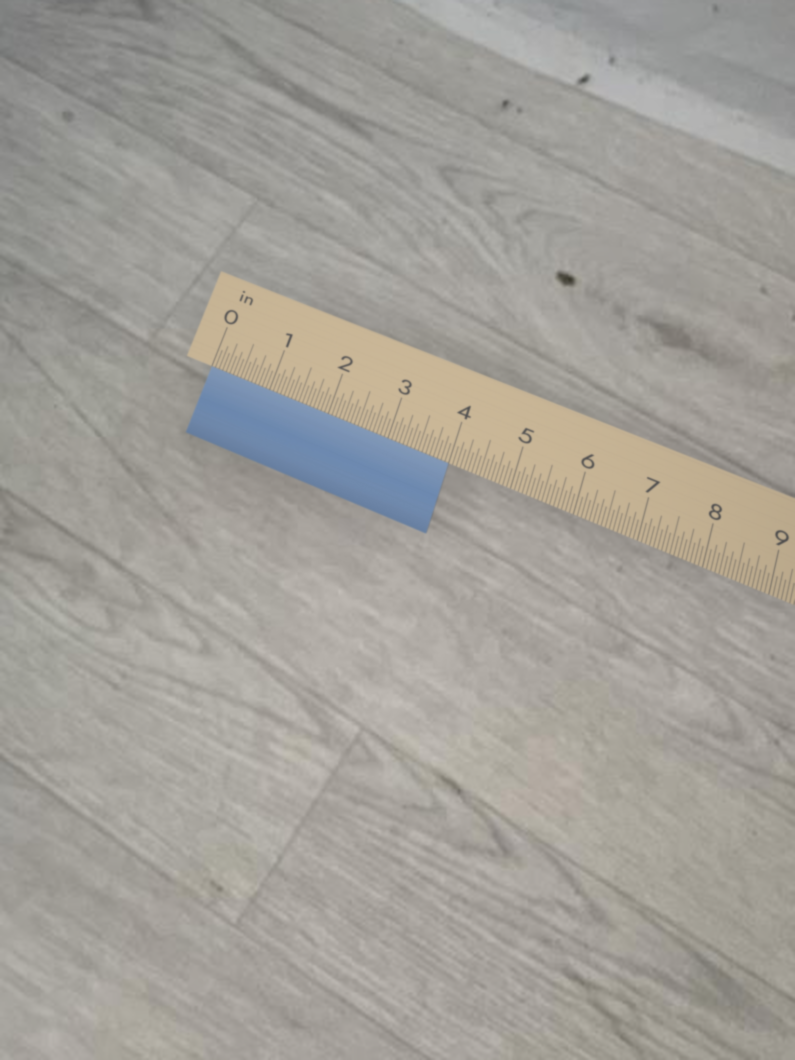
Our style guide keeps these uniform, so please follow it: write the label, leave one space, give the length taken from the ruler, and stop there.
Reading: 4 in
